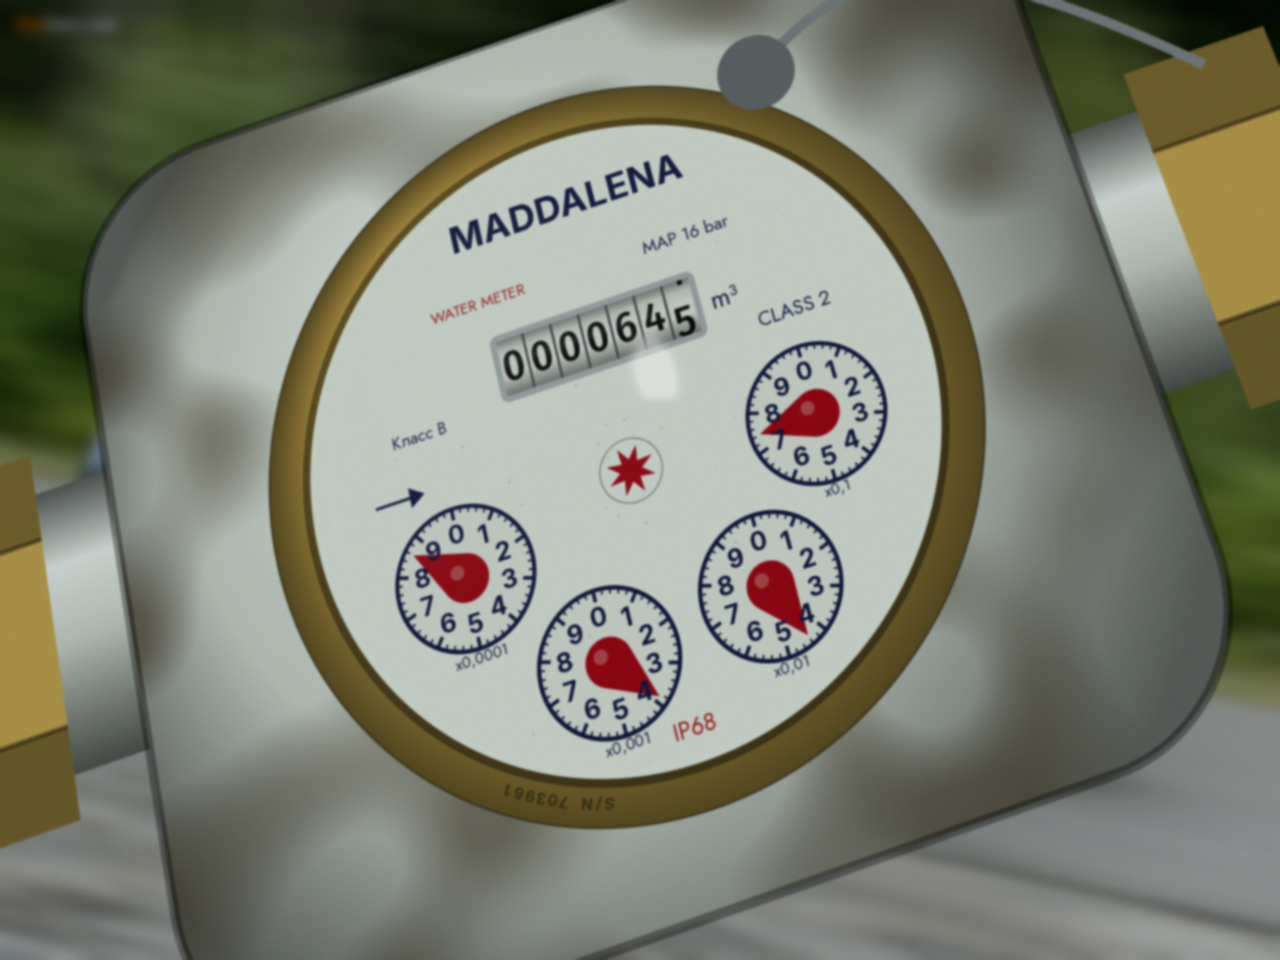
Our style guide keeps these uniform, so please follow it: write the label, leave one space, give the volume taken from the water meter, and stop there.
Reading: 644.7438 m³
